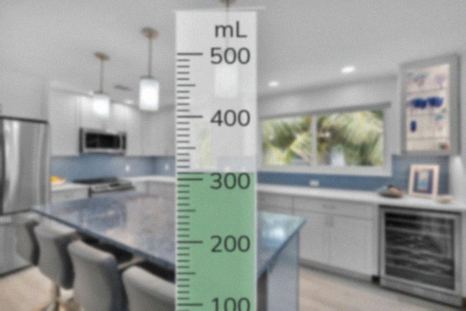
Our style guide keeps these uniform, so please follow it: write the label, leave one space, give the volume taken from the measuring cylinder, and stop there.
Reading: 310 mL
